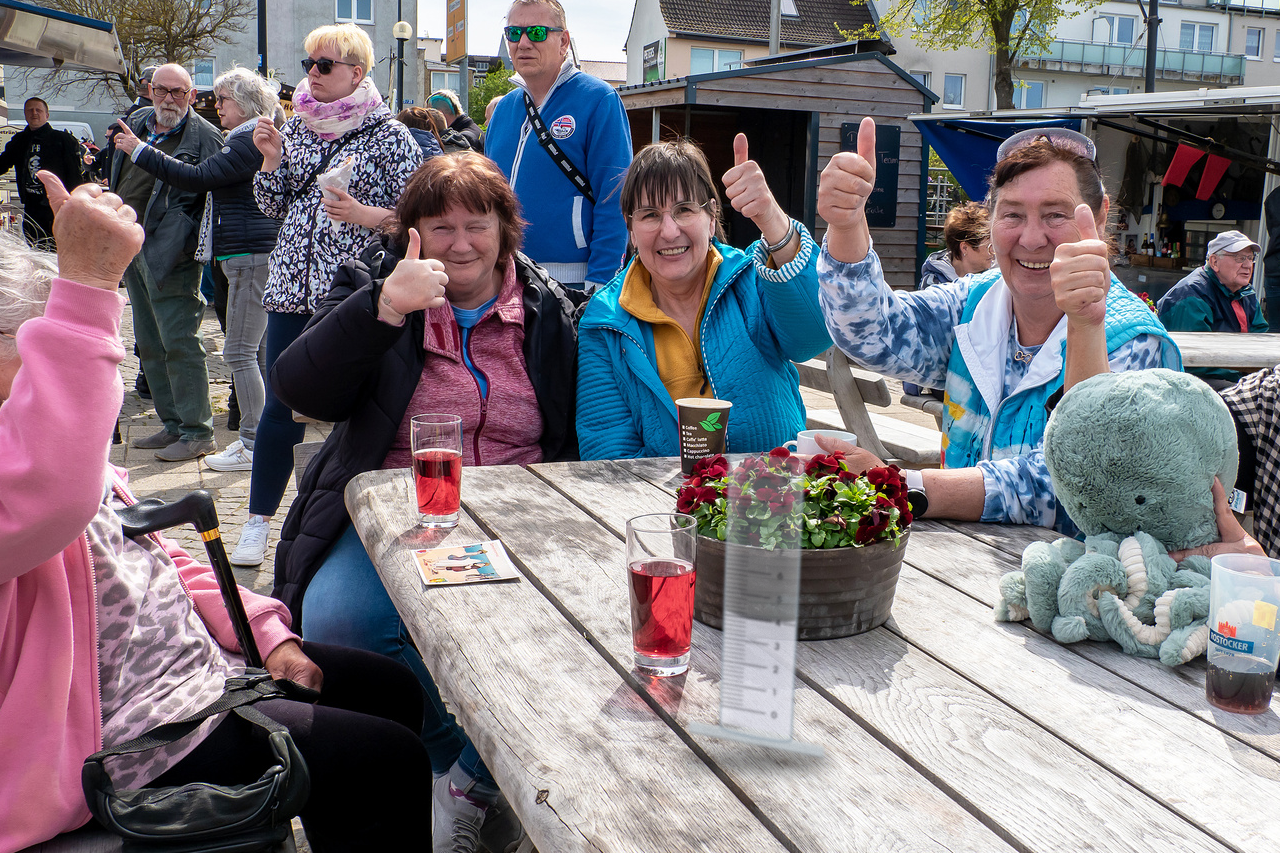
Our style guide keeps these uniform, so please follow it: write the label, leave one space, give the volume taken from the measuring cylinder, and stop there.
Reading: 4 mL
